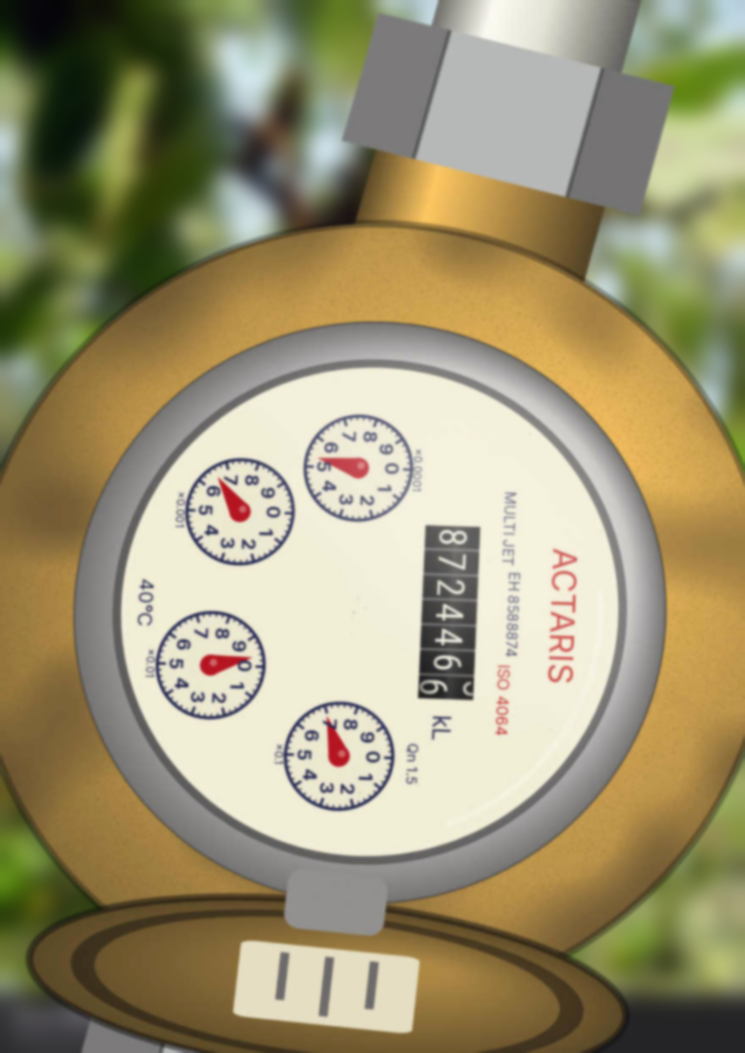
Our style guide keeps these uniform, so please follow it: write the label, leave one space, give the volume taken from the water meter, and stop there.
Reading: 8724465.6965 kL
